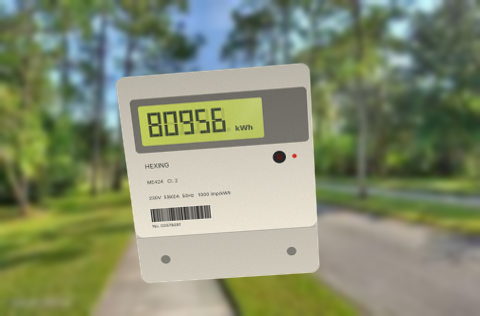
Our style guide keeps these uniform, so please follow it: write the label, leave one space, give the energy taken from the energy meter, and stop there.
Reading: 80956 kWh
